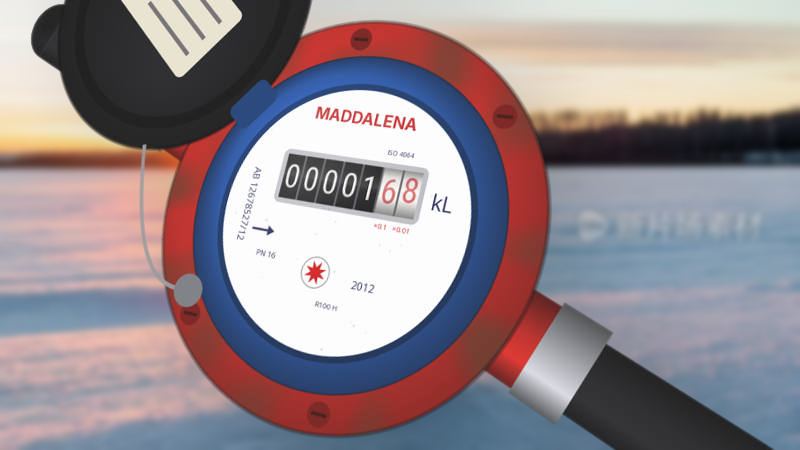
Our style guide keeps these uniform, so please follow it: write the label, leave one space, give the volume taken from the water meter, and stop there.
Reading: 1.68 kL
